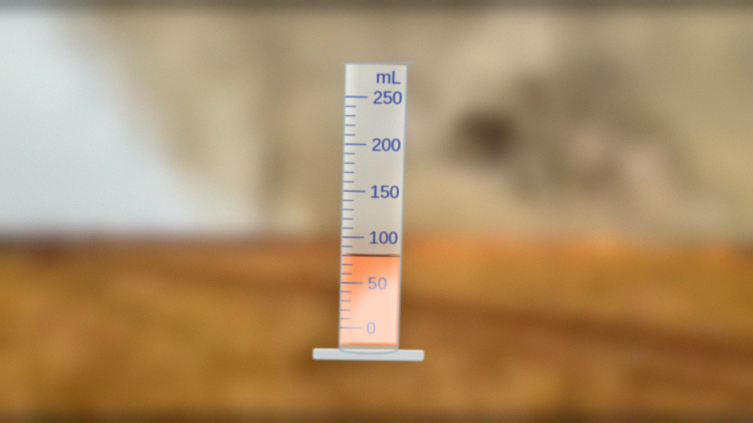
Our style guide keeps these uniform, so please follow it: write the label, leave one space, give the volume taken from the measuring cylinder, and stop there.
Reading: 80 mL
